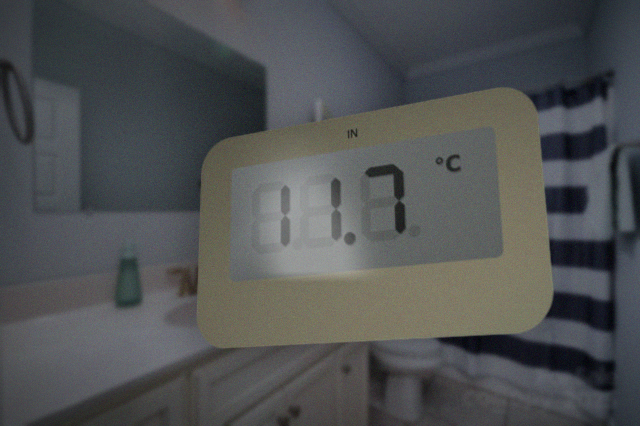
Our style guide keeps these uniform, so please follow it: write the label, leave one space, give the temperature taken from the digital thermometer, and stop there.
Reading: 11.7 °C
